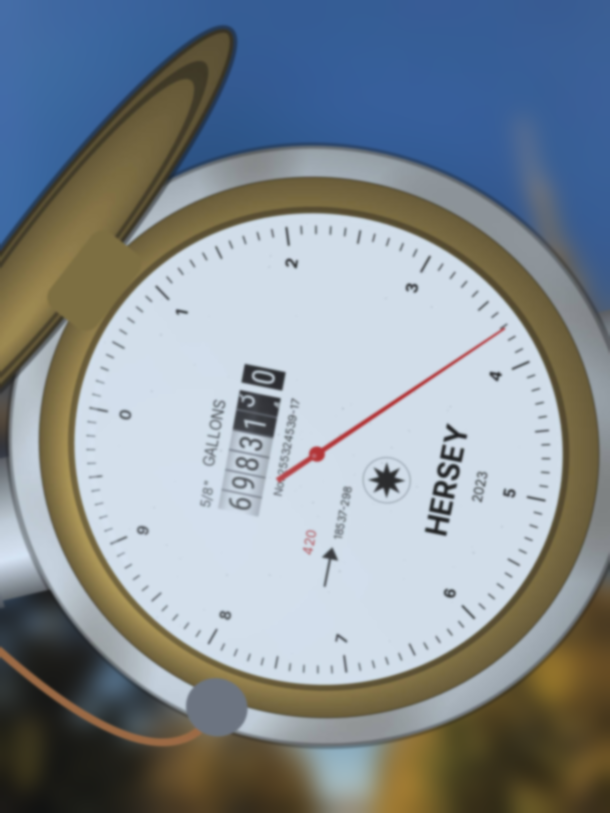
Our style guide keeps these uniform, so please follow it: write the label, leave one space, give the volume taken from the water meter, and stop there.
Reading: 6983133.7 gal
